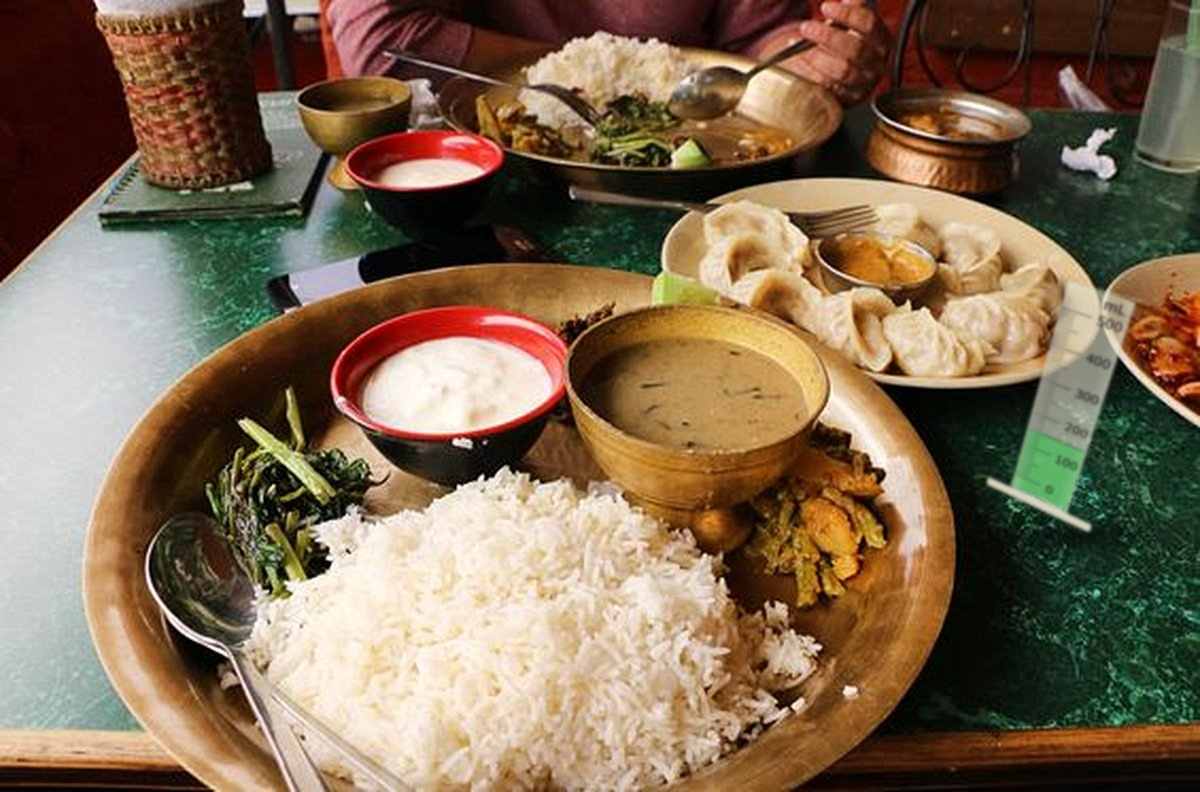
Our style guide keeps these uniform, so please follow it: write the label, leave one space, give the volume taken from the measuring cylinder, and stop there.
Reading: 150 mL
